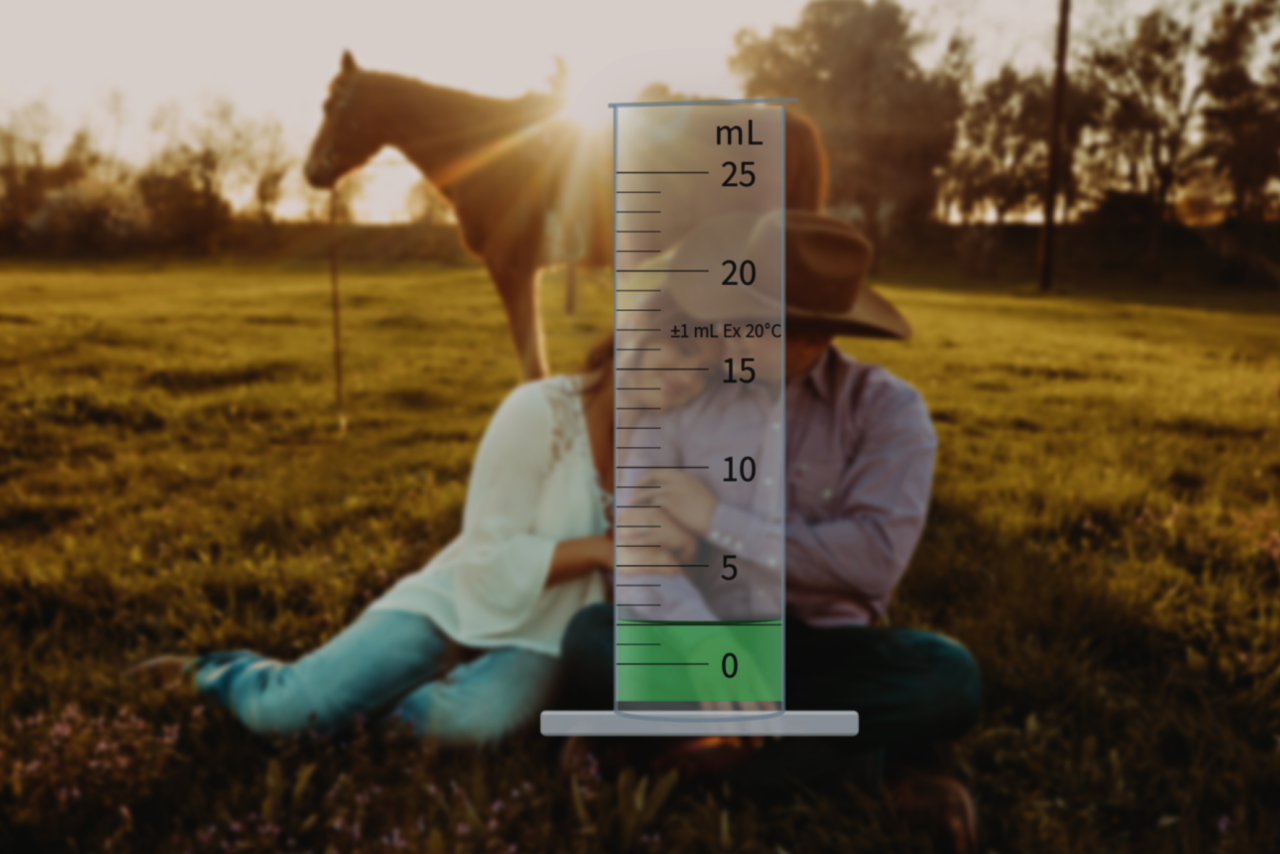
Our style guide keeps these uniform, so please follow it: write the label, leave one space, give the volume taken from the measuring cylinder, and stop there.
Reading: 2 mL
